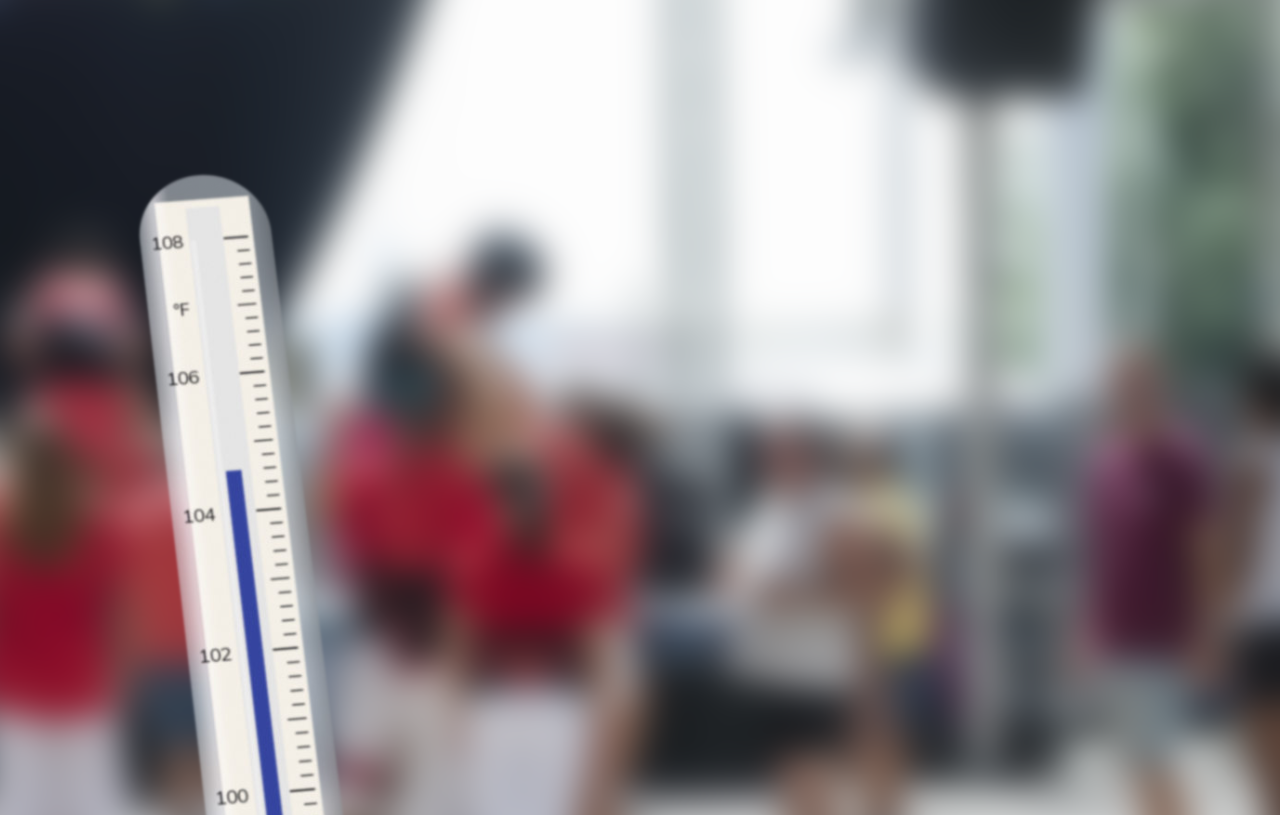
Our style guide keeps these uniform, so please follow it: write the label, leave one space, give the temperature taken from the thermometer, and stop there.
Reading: 104.6 °F
